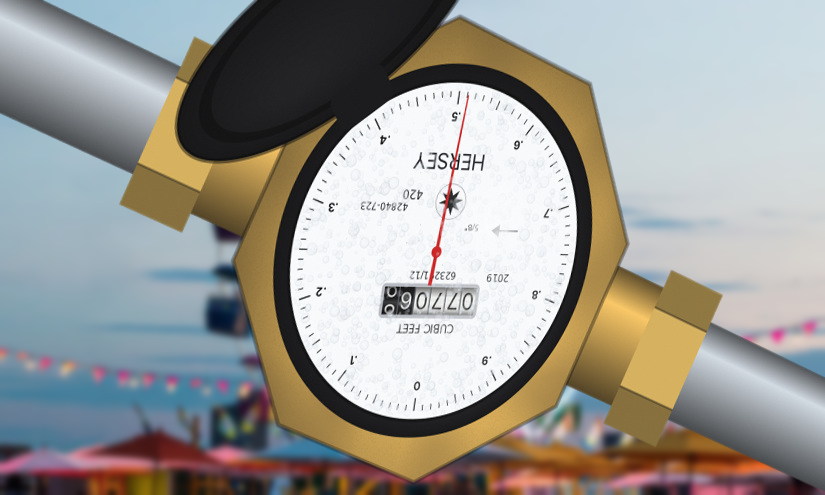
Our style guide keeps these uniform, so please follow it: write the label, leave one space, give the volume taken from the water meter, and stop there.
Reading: 77068.51 ft³
